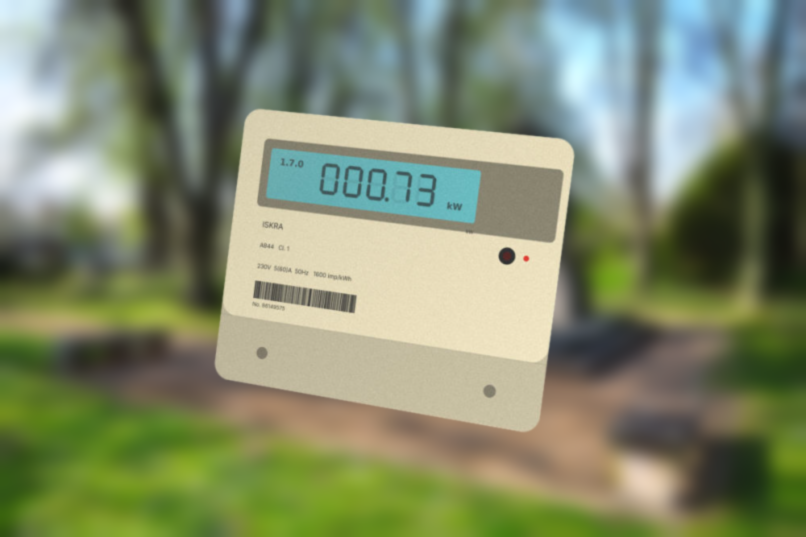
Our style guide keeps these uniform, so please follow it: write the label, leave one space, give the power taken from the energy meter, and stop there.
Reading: 0.73 kW
